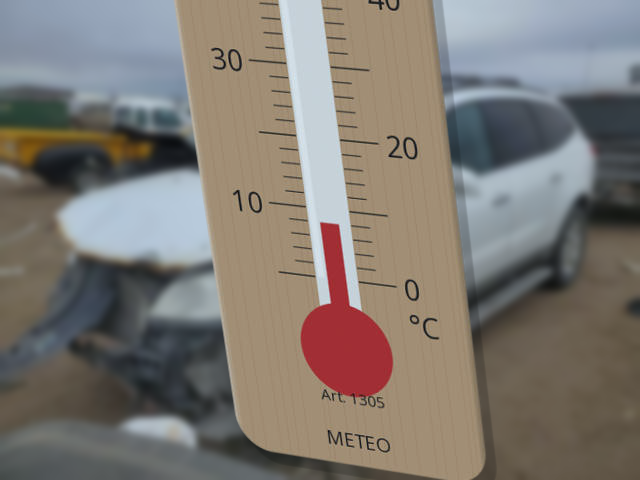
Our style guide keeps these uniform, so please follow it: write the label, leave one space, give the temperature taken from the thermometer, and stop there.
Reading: 8 °C
